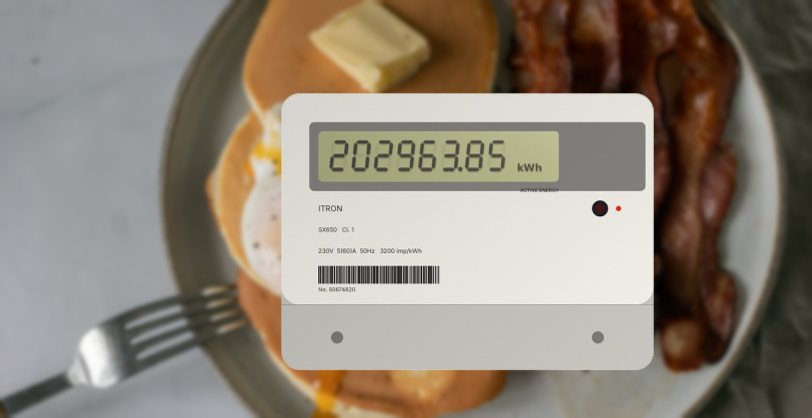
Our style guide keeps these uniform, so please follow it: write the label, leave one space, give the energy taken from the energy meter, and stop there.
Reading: 202963.85 kWh
